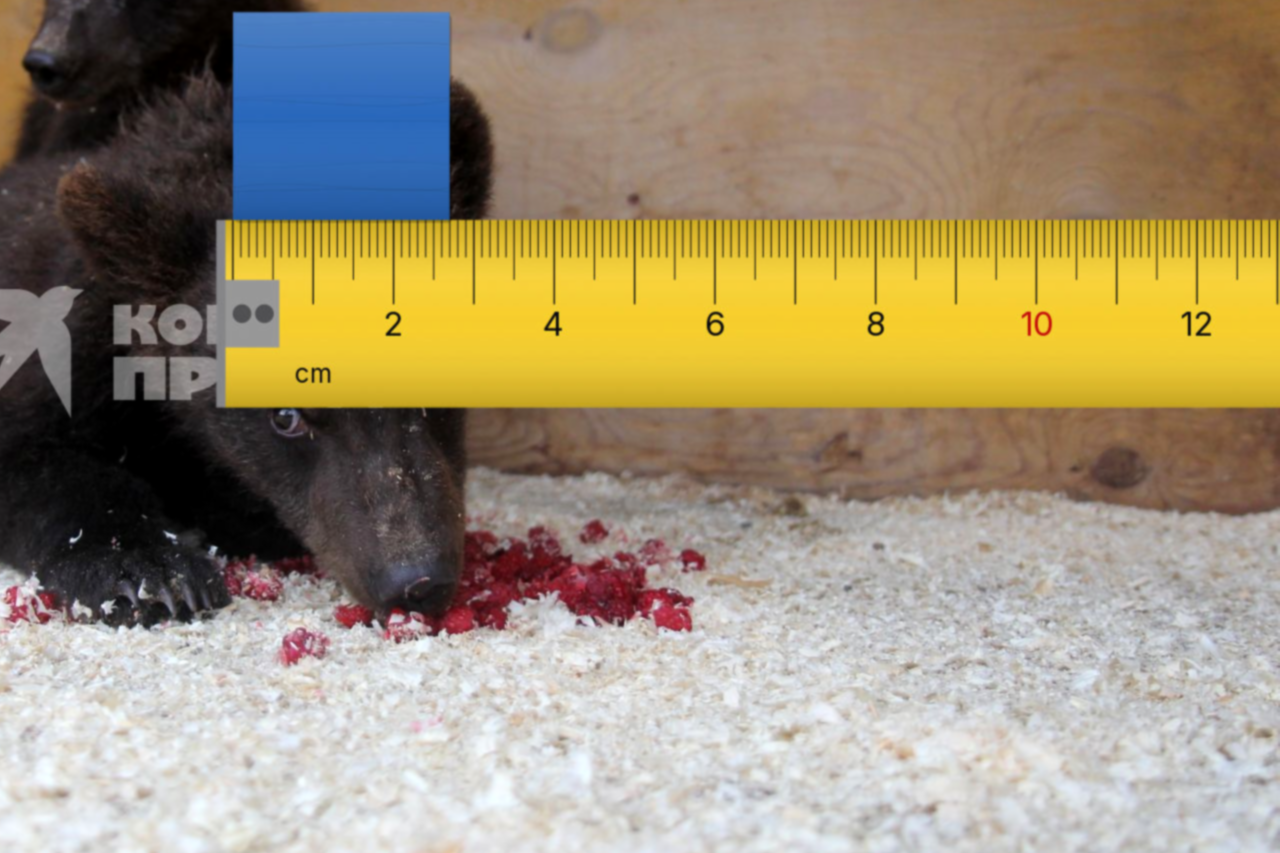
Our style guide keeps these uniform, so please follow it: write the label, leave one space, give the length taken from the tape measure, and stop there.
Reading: 2.7 cm
